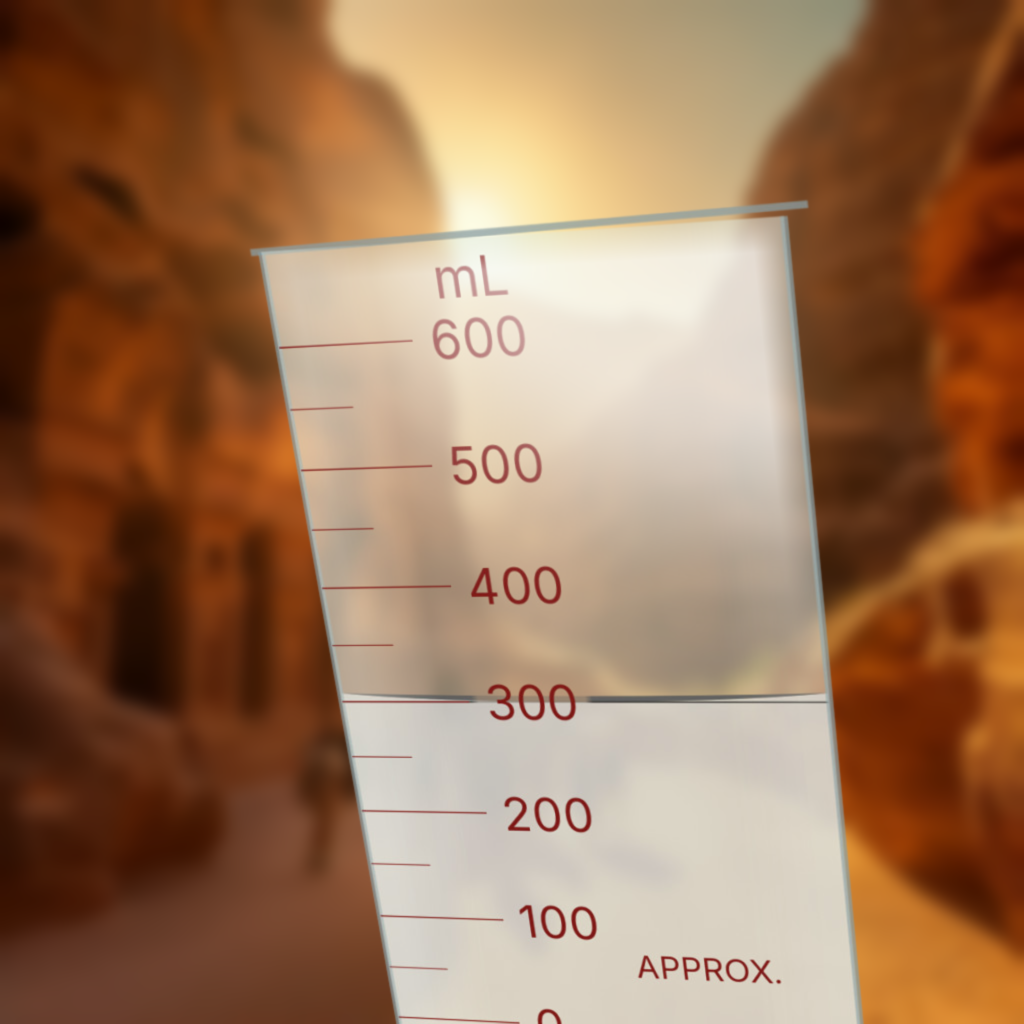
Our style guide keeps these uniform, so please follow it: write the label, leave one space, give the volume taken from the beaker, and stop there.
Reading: 300 mL
